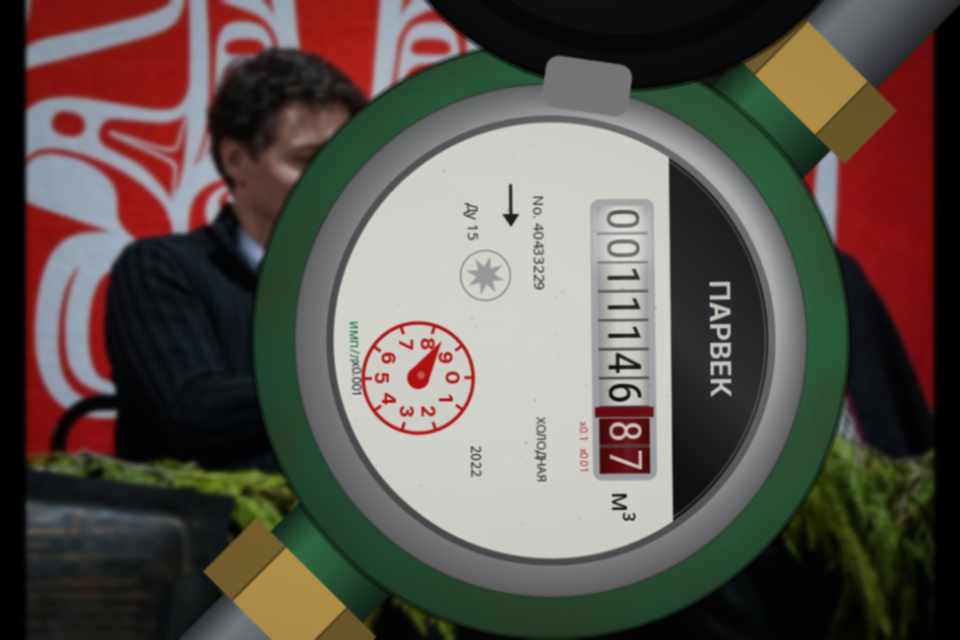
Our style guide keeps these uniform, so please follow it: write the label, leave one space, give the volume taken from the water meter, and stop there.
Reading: 11146.878 m³
